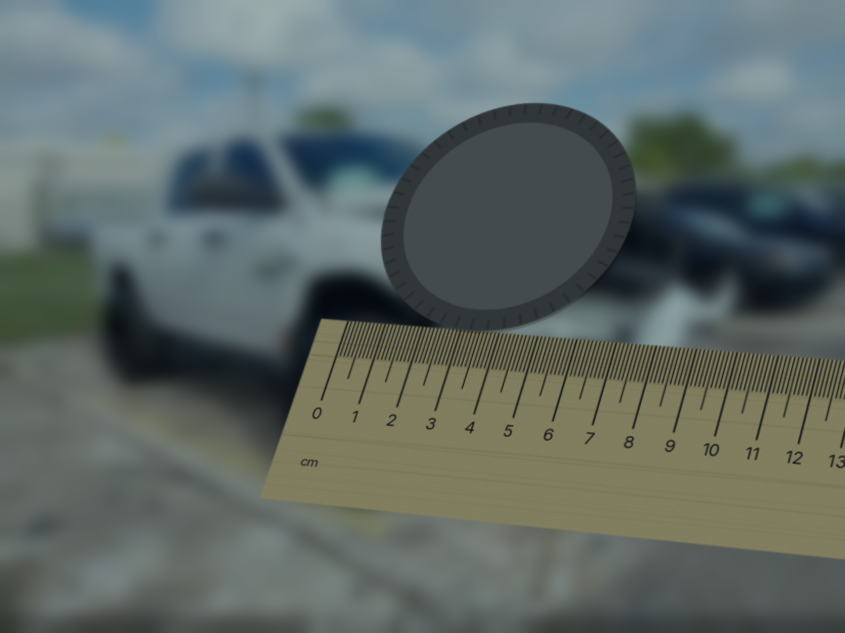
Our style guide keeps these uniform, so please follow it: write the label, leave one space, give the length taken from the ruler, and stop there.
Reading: 6.5 cm
